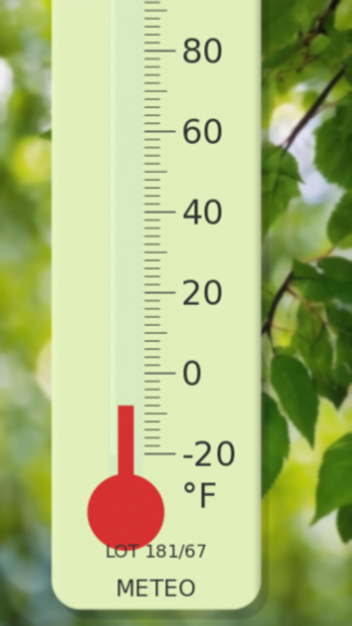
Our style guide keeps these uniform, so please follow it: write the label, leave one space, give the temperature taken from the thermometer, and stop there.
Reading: -8 °F
